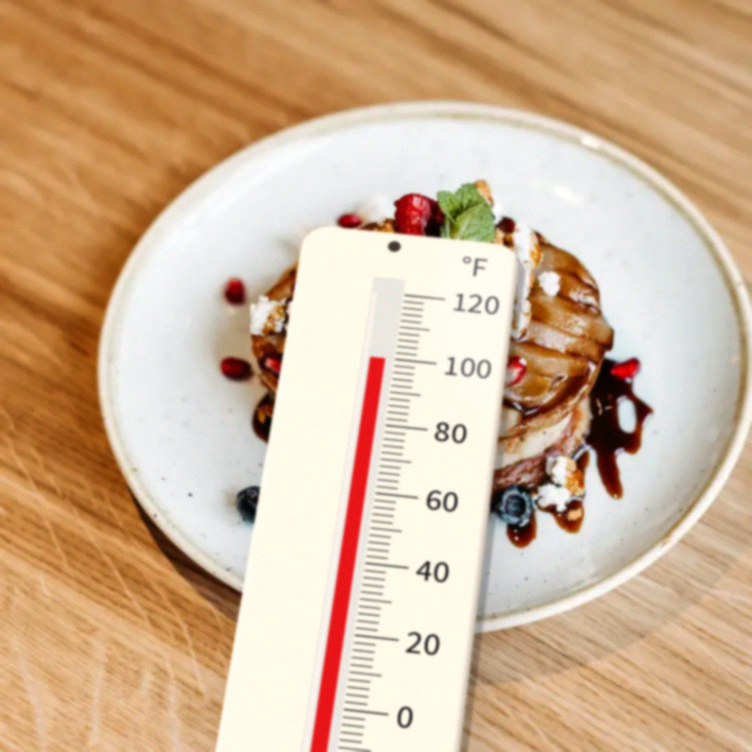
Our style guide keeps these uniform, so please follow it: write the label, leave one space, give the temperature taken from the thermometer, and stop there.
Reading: 100 °F
